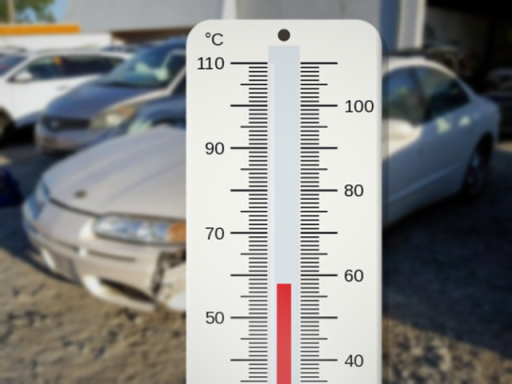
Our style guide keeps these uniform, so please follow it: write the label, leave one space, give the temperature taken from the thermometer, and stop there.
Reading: 58 °C
